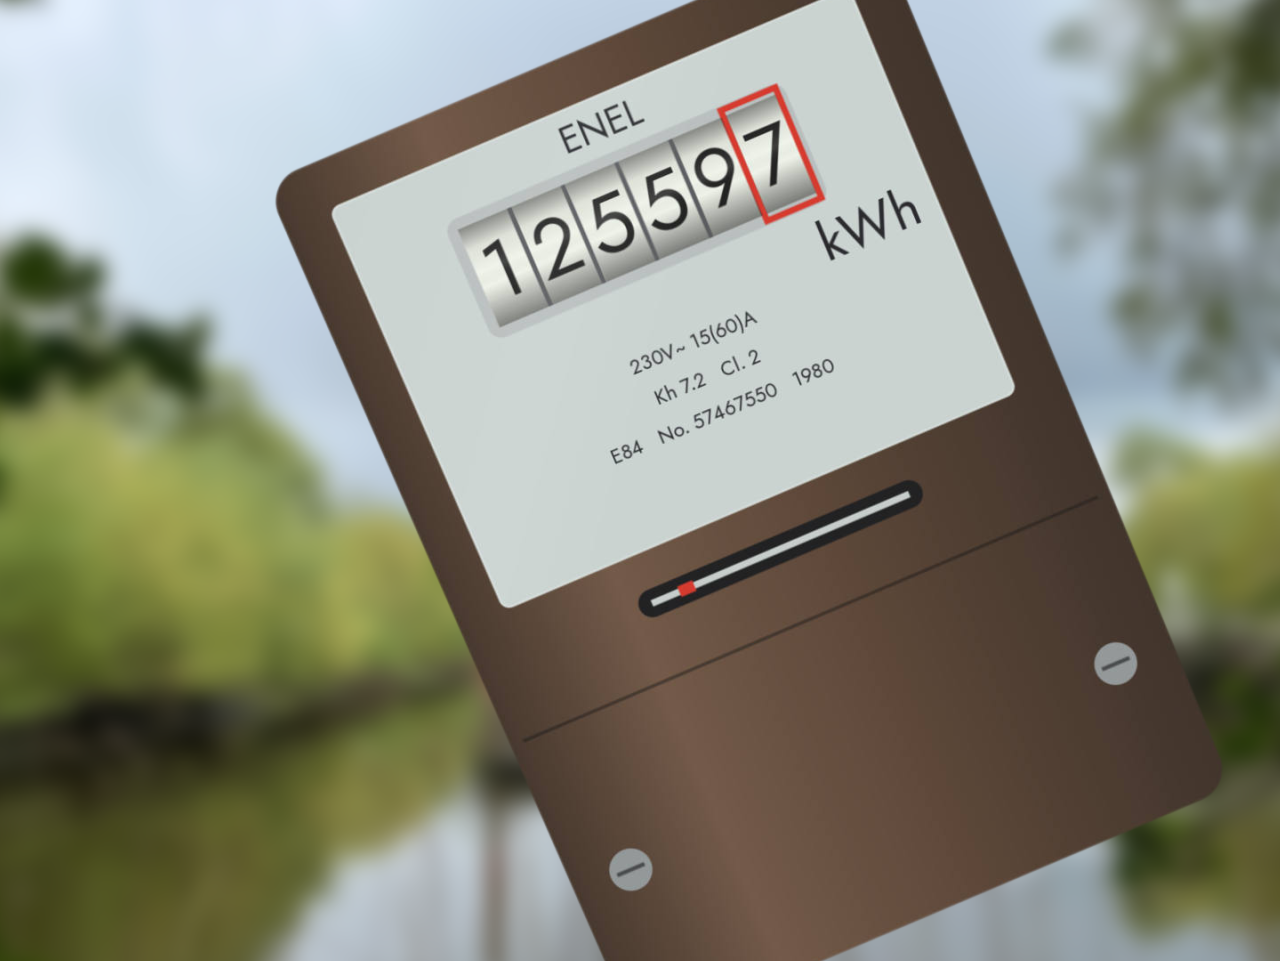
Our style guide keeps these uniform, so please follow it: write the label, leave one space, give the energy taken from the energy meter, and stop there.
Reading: 12559.7 kWh
